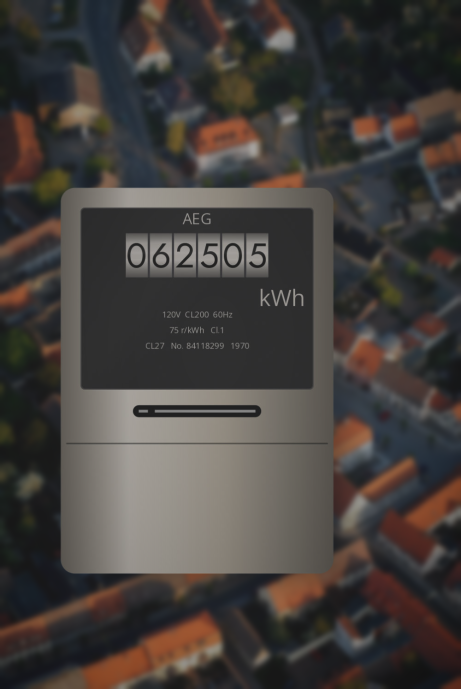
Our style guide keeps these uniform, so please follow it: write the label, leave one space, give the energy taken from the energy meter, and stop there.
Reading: 62505 kWh
